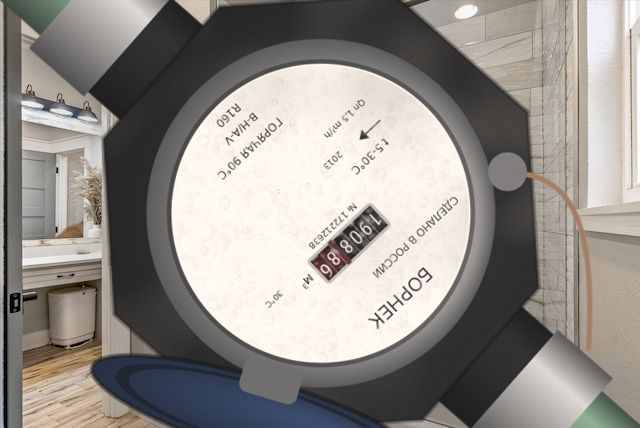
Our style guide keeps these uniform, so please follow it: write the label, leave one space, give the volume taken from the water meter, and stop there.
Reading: 1908.86 m³
